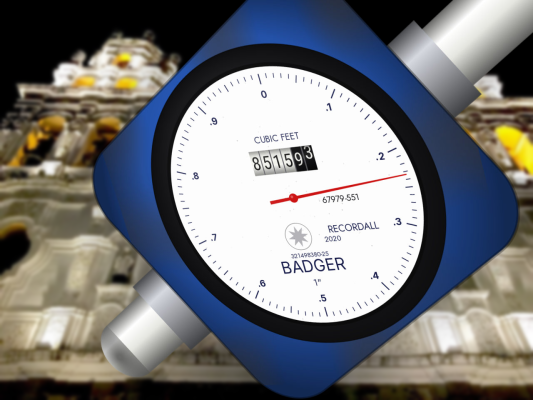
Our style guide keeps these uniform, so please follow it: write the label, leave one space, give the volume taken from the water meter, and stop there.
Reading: 851593.23 ft³
